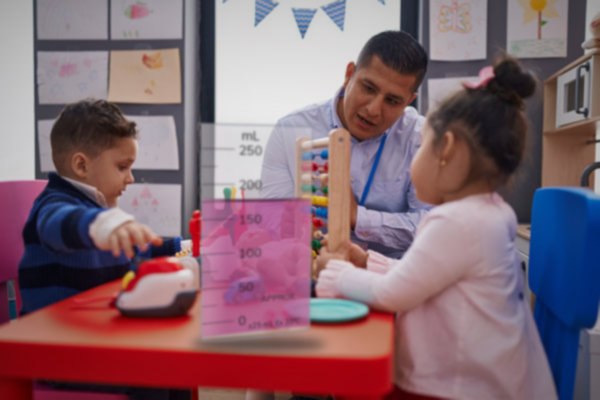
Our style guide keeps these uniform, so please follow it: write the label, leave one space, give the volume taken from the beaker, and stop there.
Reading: 175 mL
